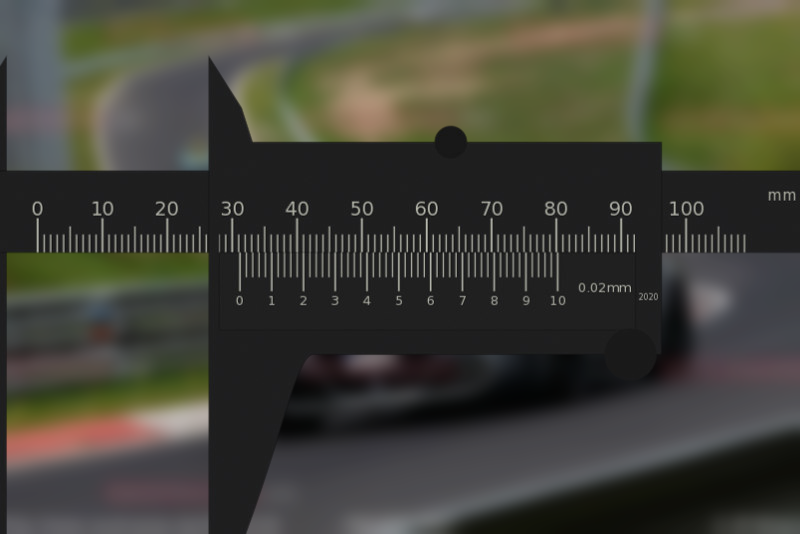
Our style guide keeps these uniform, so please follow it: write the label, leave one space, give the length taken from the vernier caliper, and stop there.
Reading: 31.2 mm
